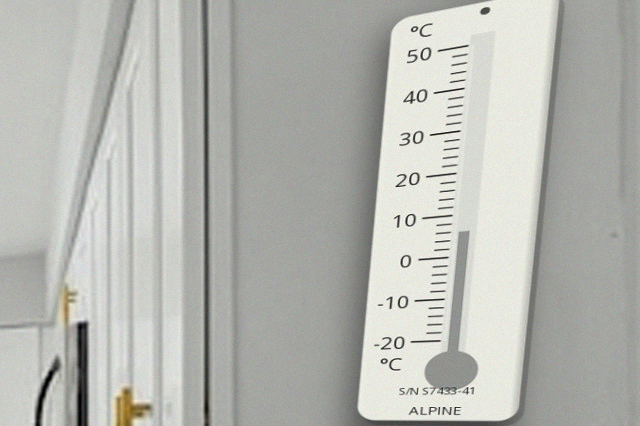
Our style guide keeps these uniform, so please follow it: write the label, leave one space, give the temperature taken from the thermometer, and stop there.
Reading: 6 °C
